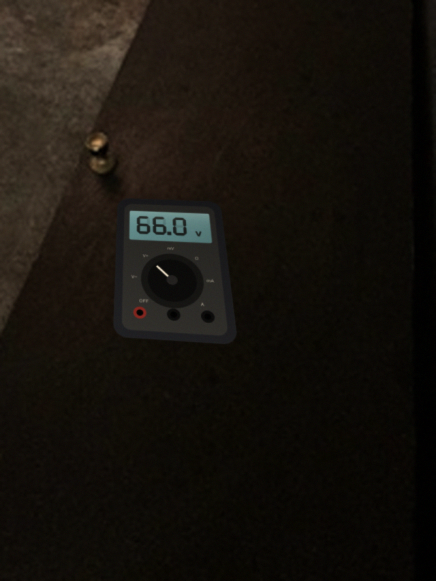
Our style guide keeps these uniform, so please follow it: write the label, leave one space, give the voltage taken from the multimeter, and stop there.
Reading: 66.0 V
